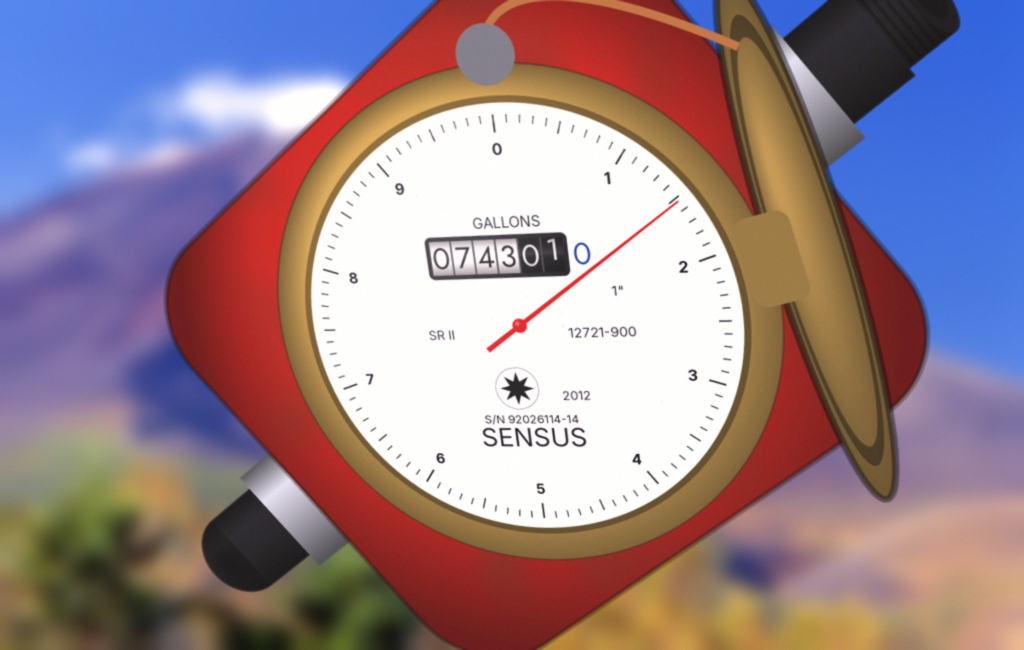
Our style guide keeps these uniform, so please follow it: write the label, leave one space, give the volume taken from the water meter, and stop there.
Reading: 743011.5 gal
